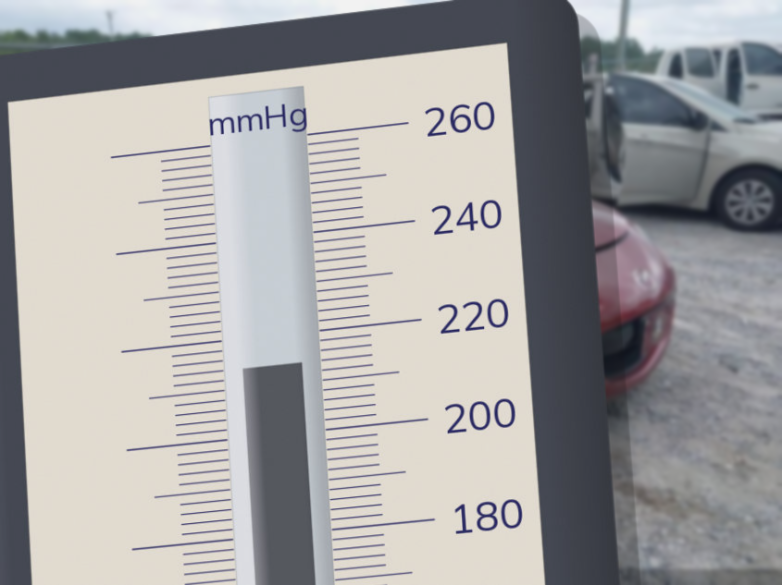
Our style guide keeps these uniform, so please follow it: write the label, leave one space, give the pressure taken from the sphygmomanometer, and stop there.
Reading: 214 mmHg
